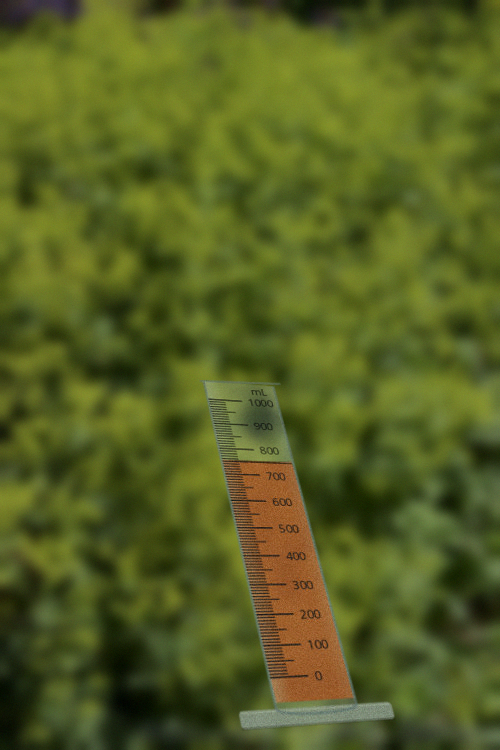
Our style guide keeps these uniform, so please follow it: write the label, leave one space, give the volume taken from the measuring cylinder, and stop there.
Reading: 750 mL
